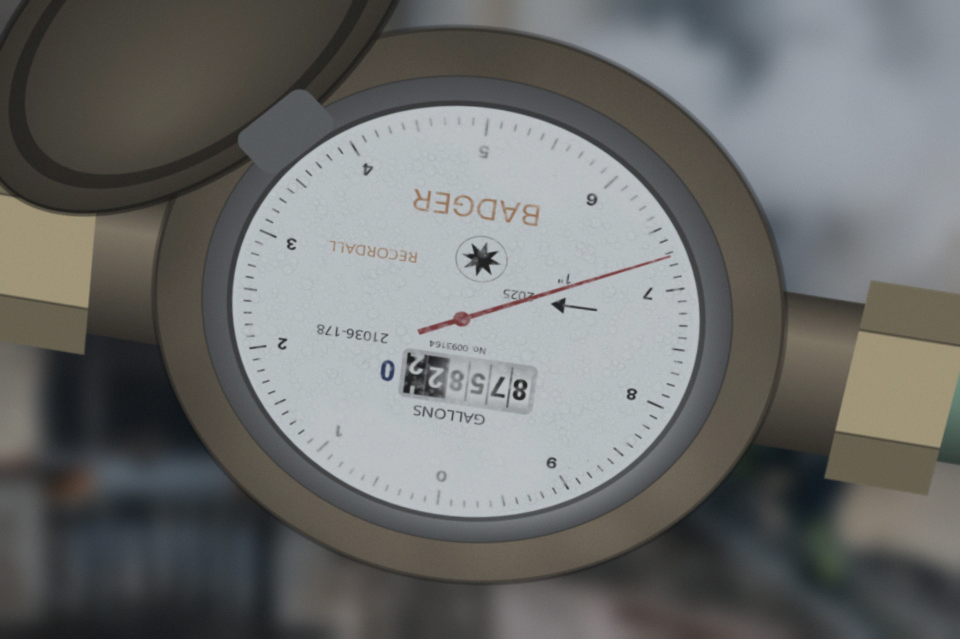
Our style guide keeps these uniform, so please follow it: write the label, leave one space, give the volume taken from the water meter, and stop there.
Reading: 8758216.7 gal
